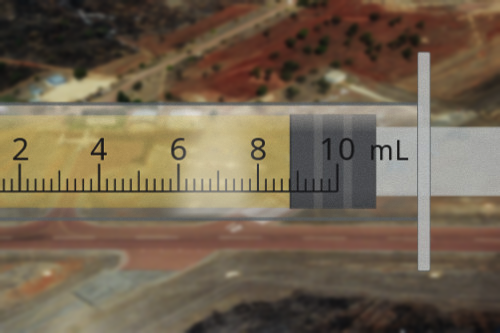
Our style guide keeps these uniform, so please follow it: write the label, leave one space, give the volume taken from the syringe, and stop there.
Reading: 8.8 mL
